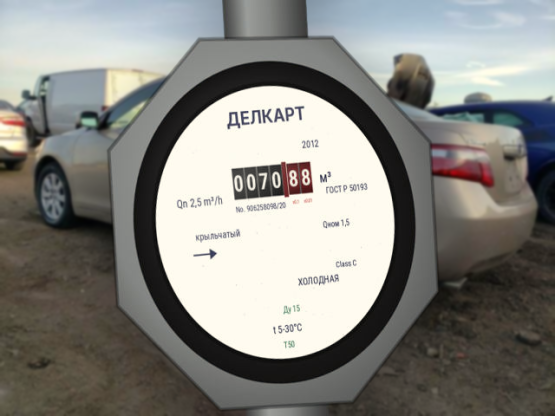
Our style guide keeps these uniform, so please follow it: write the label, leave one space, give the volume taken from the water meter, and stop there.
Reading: 70.88 m³
